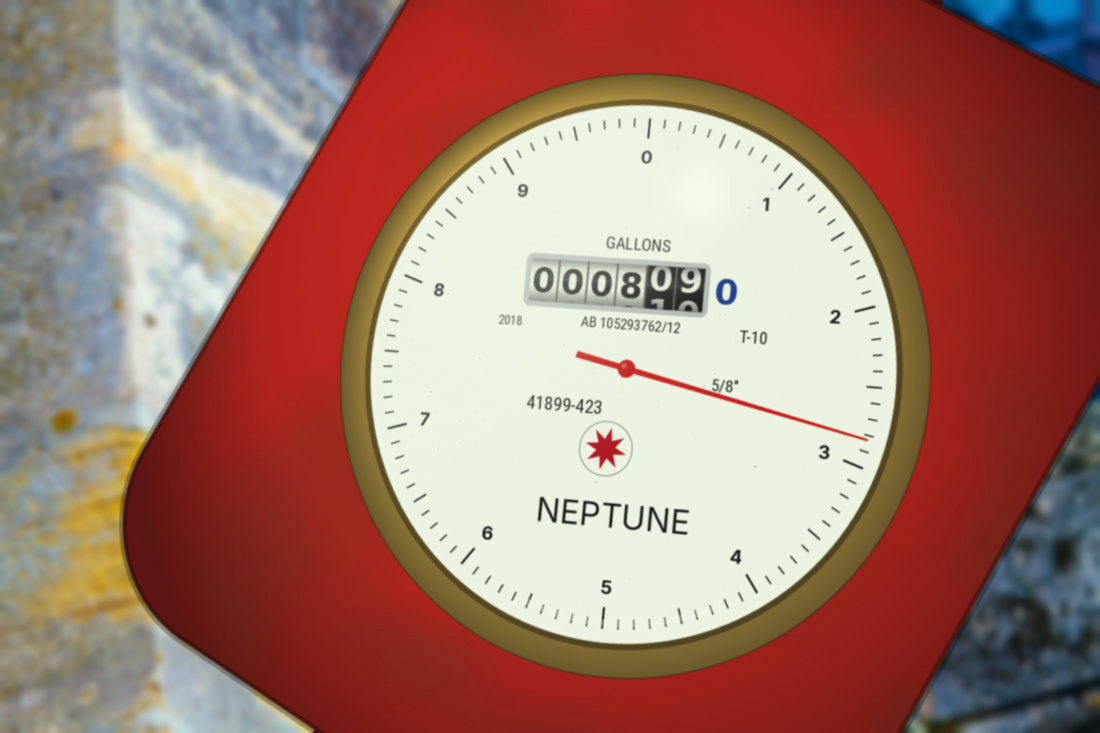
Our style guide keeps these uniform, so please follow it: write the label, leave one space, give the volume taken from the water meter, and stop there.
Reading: 8092.8 gal
